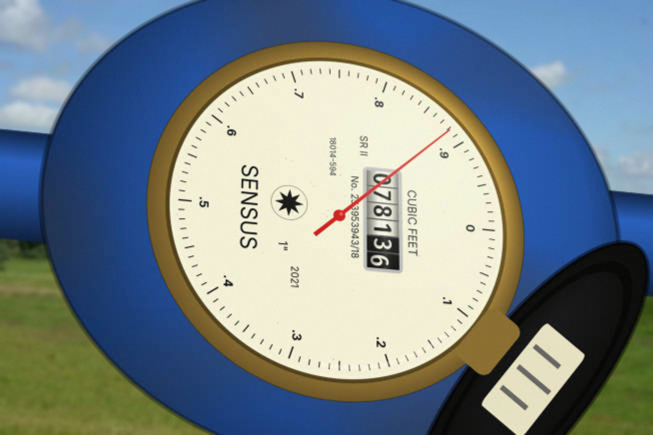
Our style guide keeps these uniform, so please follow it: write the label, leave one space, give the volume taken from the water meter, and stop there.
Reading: 78135.88 ft³
